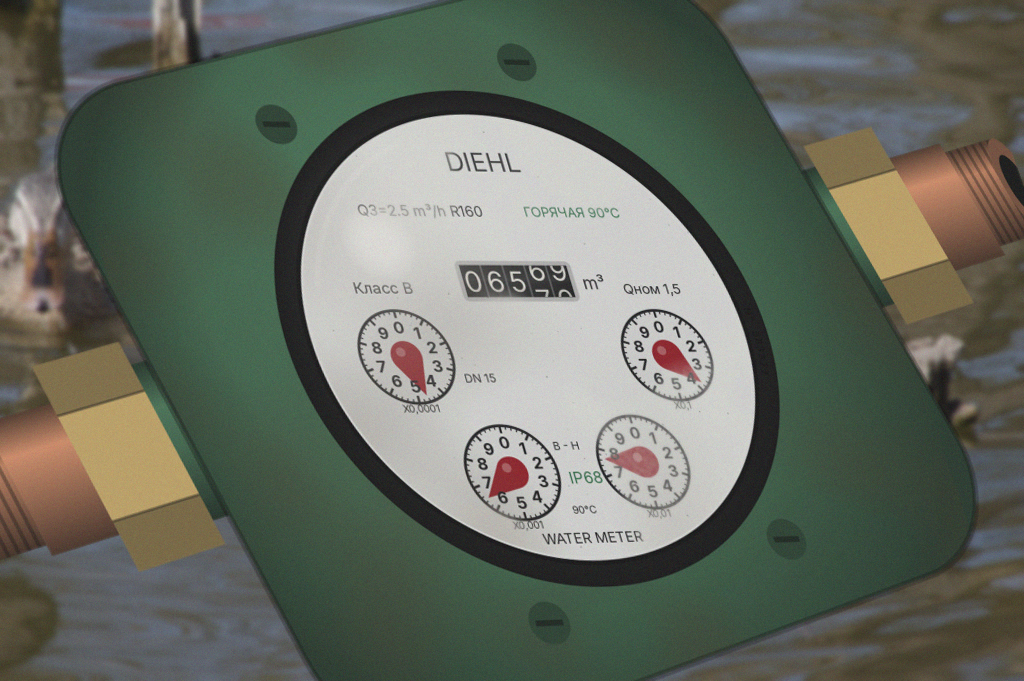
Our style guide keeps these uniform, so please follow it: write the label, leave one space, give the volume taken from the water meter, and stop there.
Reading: 6569.3764 m³
